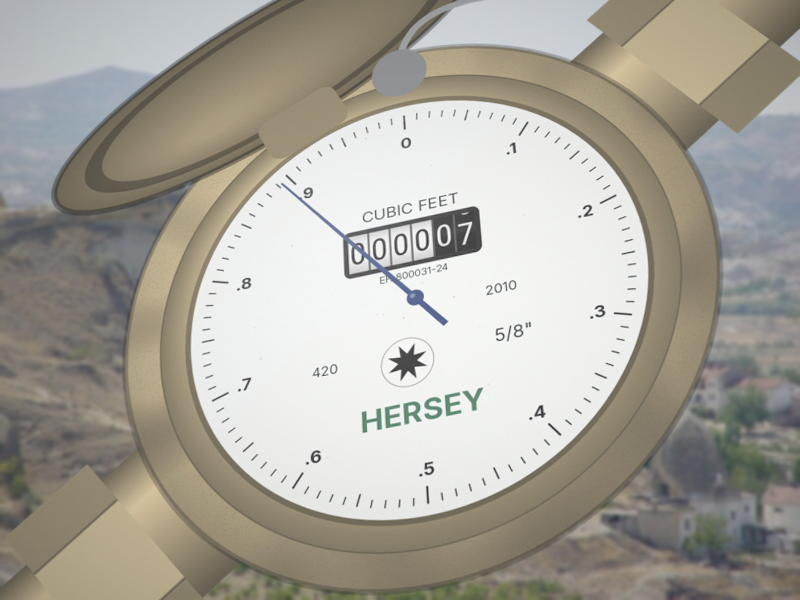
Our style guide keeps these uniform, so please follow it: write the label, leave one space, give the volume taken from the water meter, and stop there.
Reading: 6.89 ft³
